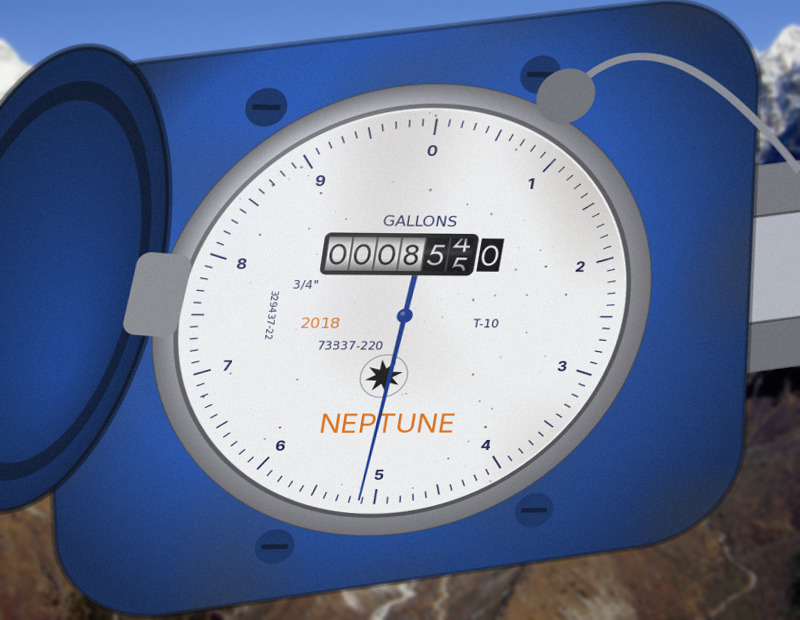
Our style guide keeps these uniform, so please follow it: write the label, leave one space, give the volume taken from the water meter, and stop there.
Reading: 8545.1 gal
